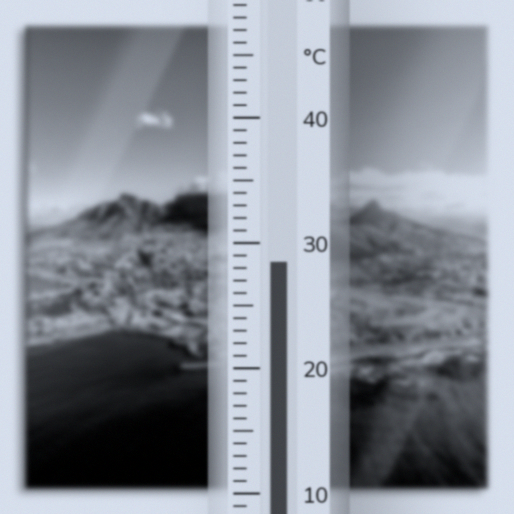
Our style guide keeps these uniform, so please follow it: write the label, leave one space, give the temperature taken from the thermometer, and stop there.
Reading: 28.5 °C
